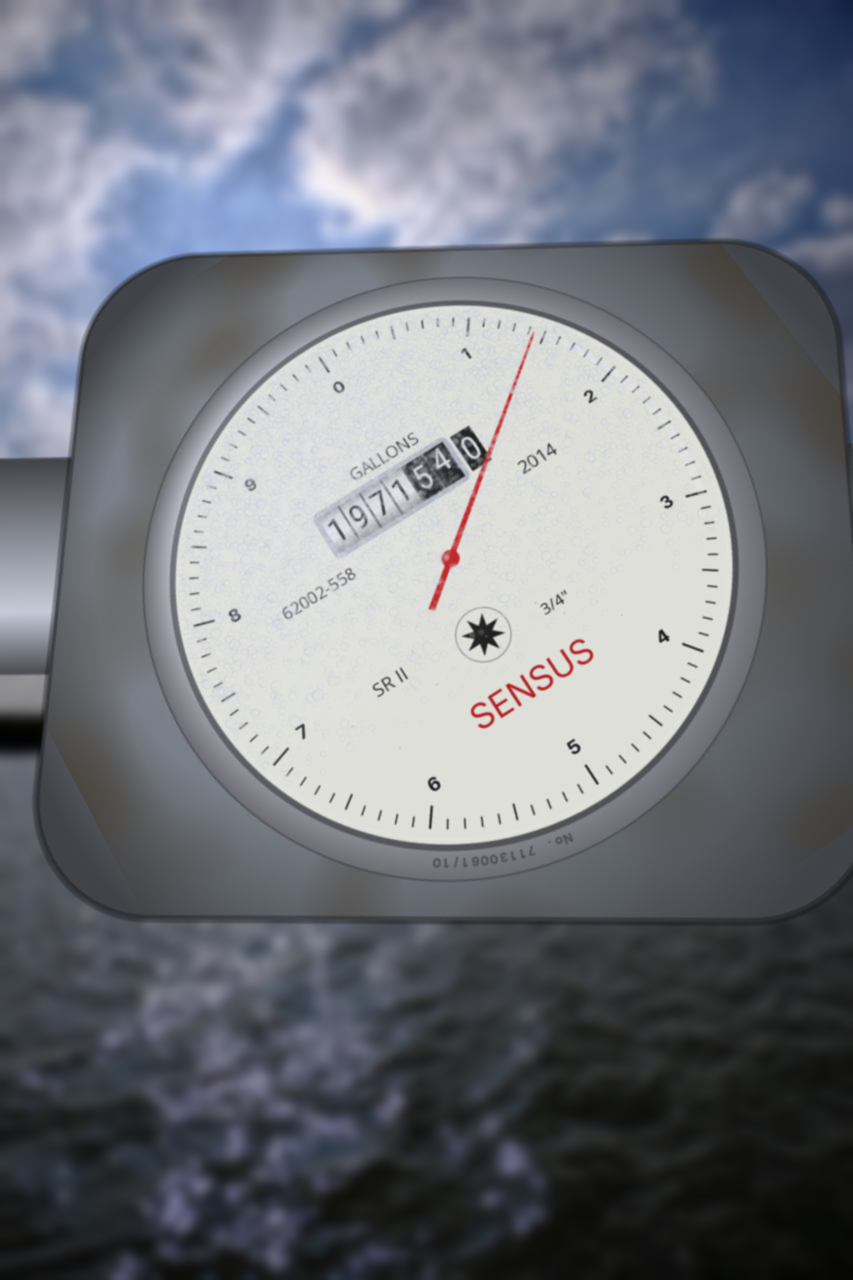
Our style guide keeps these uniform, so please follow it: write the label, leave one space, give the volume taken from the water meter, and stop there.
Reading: 1971541.4 gal
